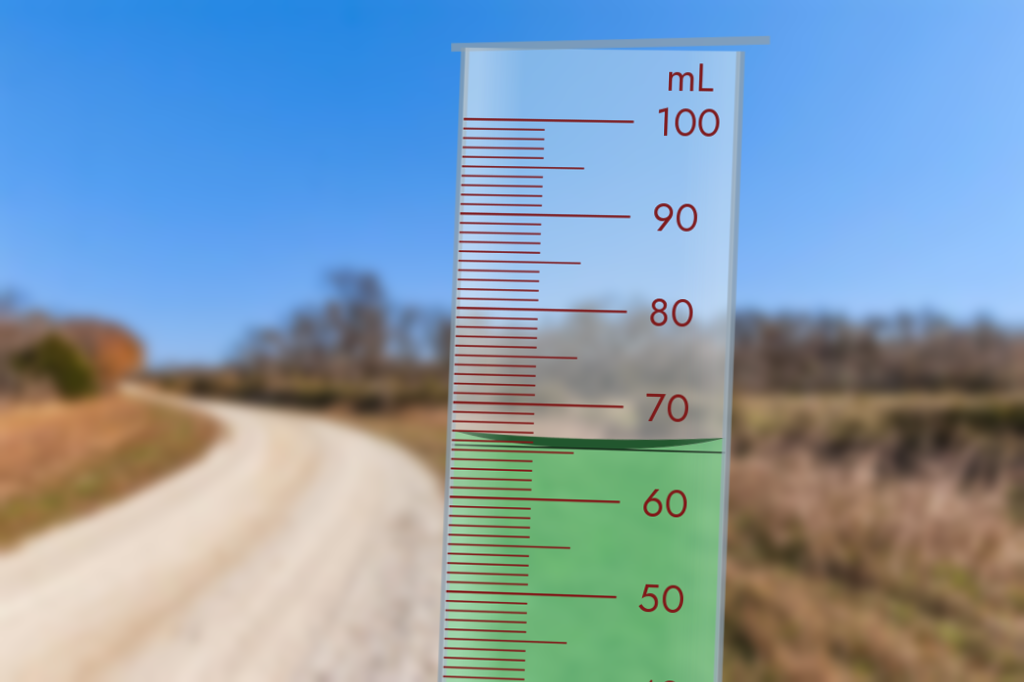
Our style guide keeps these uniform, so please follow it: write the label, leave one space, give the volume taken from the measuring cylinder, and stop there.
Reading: 65.5 mL
